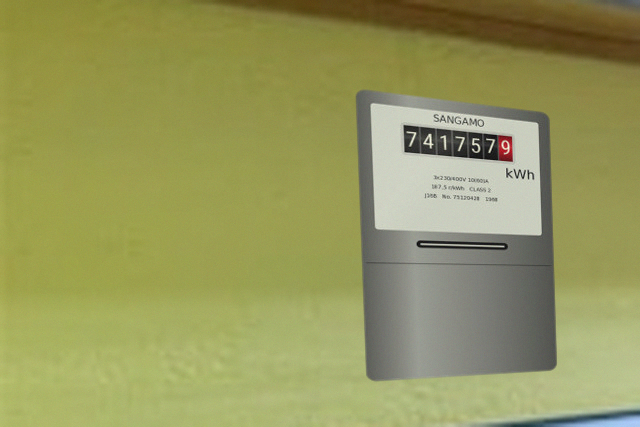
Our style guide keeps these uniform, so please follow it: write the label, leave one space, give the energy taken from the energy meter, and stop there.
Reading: 741757.9 kWh
